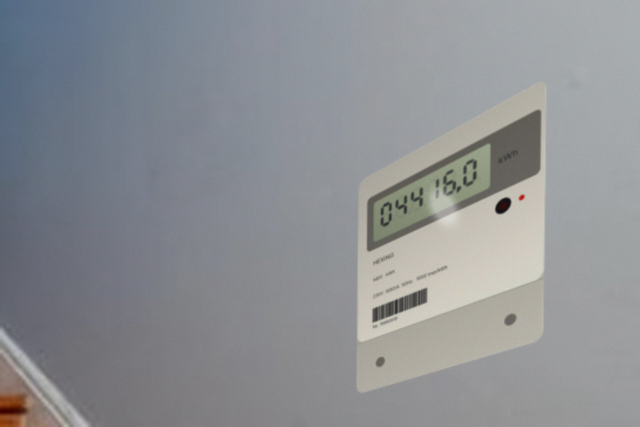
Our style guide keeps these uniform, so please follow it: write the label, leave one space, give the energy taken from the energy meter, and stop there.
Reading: 4416.0 kWh
